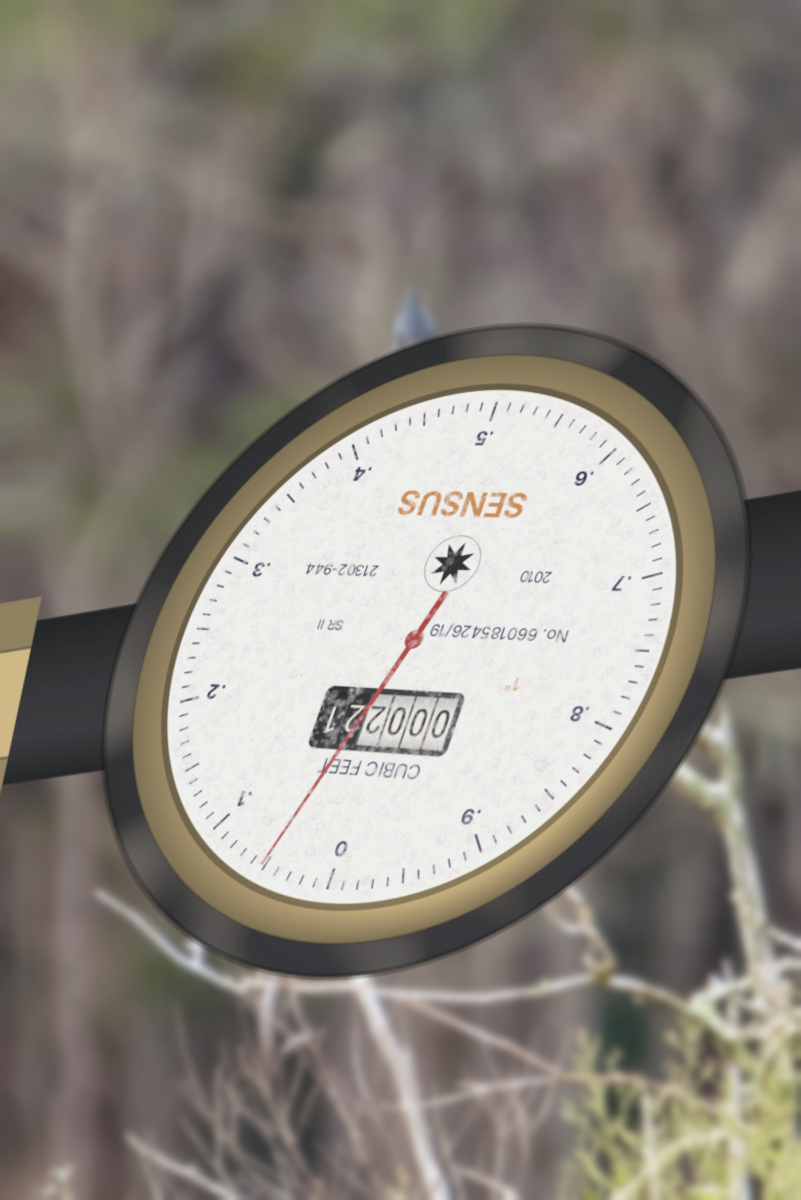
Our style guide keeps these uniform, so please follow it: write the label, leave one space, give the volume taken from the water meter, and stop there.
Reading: 221.05 ft³
